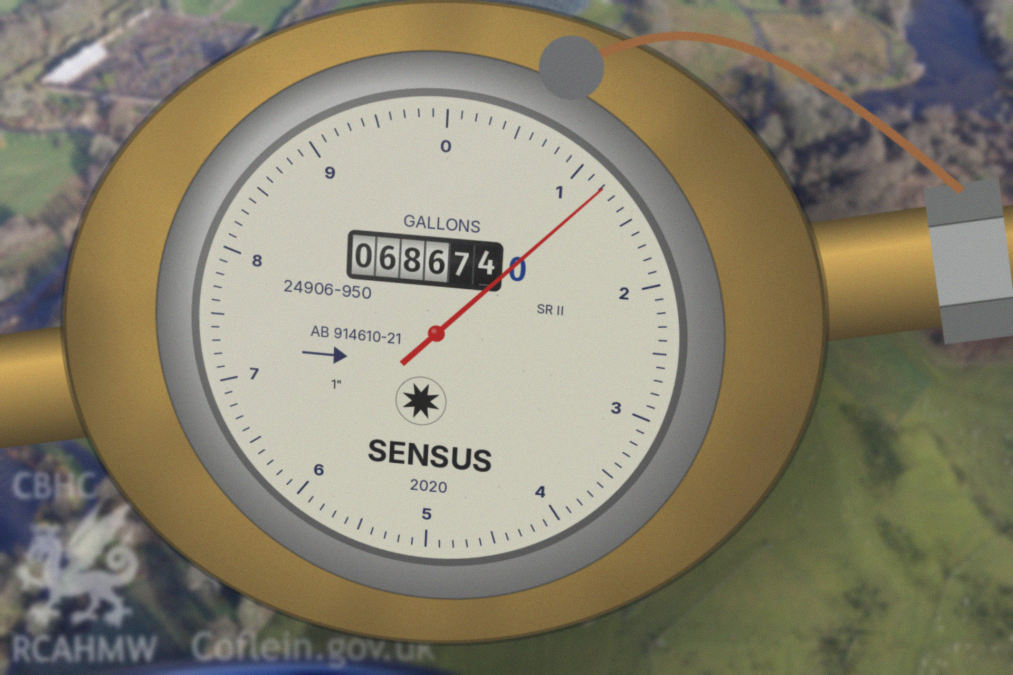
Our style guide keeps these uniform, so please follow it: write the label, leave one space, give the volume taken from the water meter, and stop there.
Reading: 686741.2 gal
